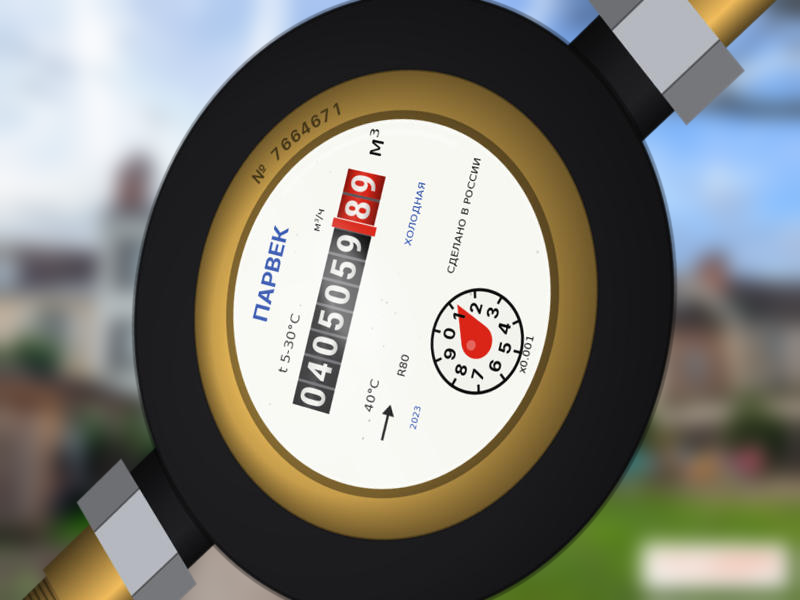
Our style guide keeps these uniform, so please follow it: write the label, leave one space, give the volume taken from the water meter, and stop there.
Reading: 405059.891 m³
